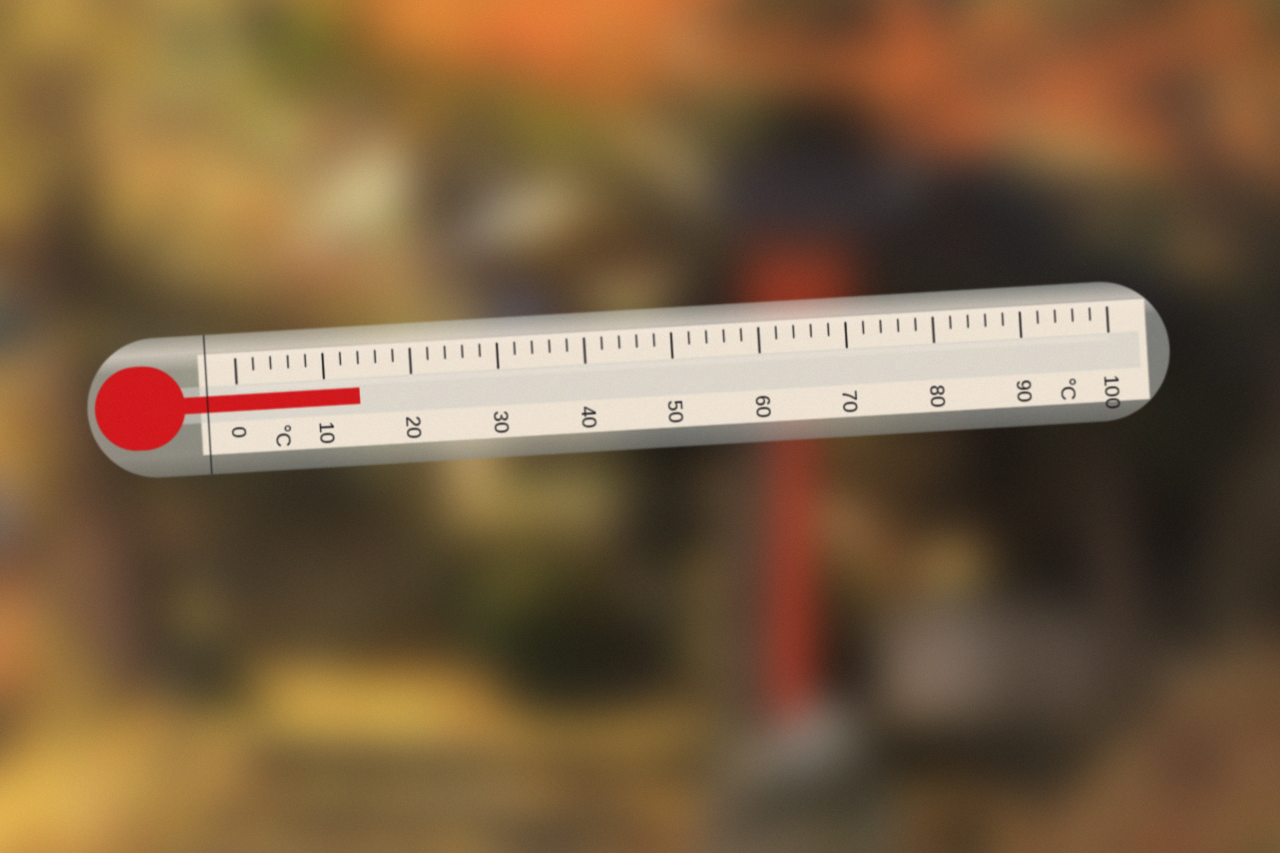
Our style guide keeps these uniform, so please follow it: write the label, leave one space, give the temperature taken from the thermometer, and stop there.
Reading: 14 °C
